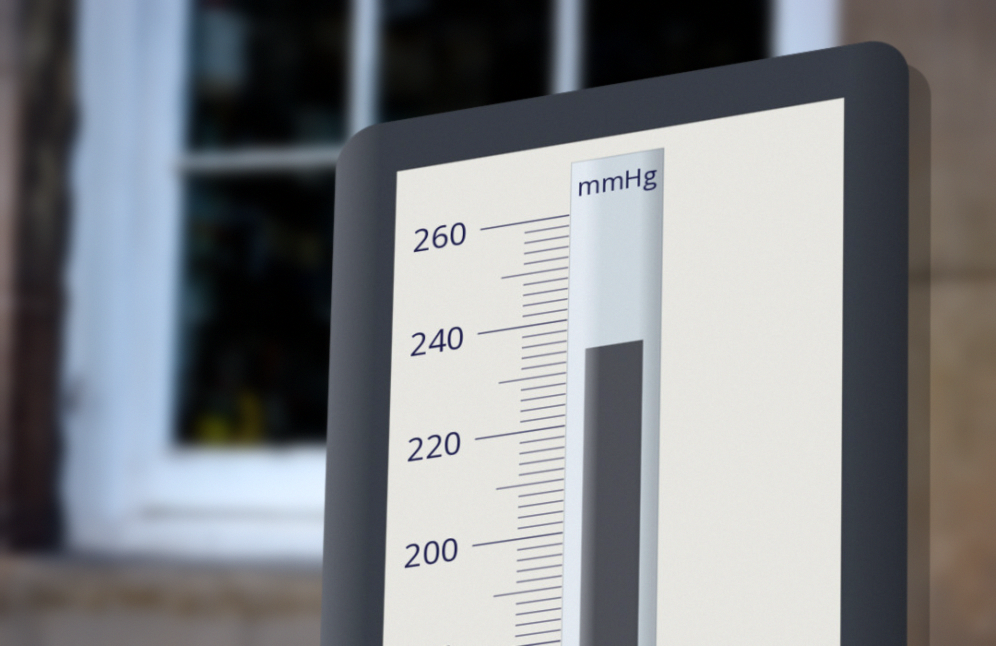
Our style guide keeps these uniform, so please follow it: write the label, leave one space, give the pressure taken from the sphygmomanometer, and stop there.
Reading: 234 mmHg
